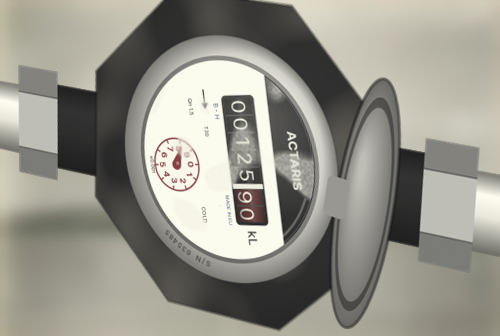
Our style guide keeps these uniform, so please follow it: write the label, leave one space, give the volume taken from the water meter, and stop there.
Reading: 125.898 kL
